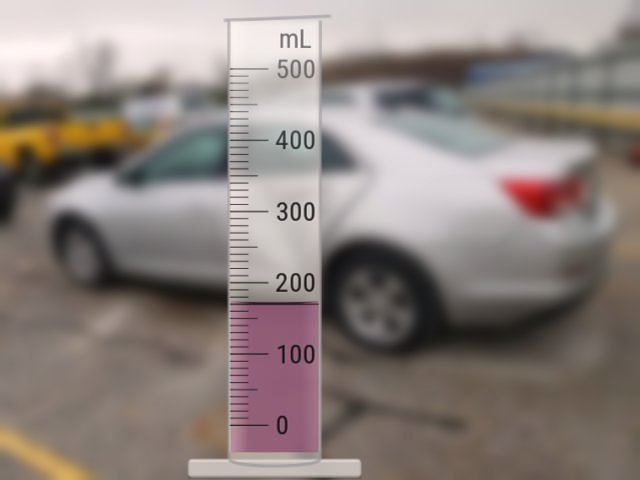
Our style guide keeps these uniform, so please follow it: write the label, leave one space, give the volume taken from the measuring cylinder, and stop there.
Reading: 170 mL
